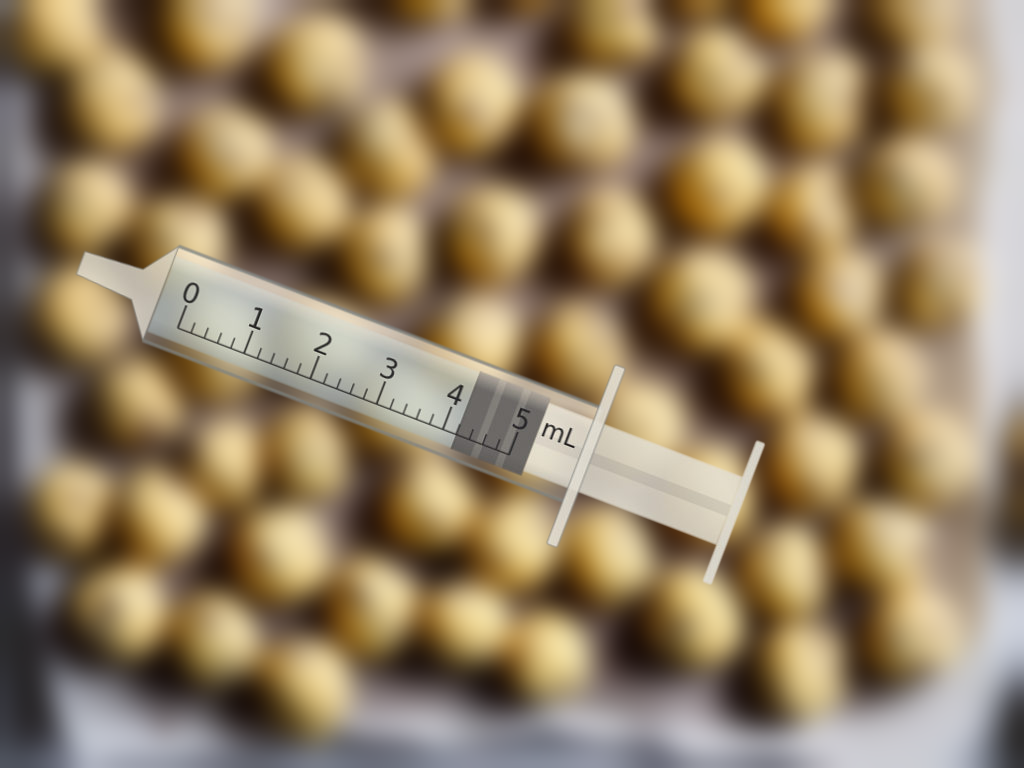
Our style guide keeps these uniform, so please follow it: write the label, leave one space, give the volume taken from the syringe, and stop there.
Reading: 4.2 mL
